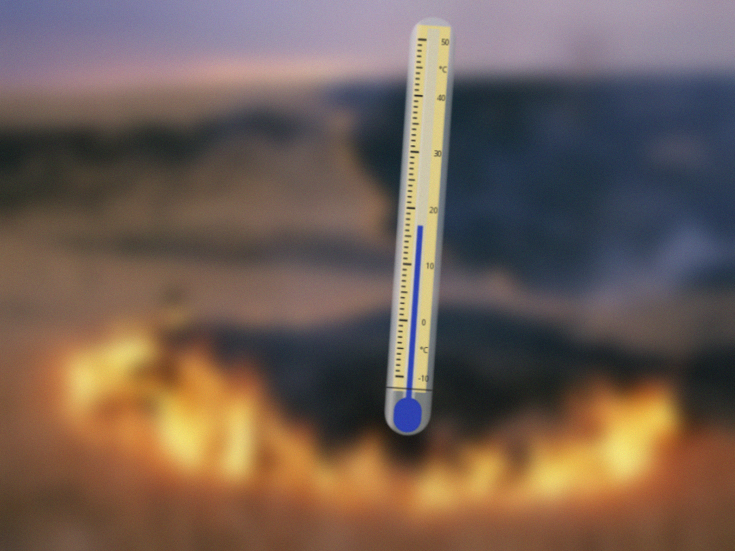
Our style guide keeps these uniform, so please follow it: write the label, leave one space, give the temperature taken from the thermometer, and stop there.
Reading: 17 °C
